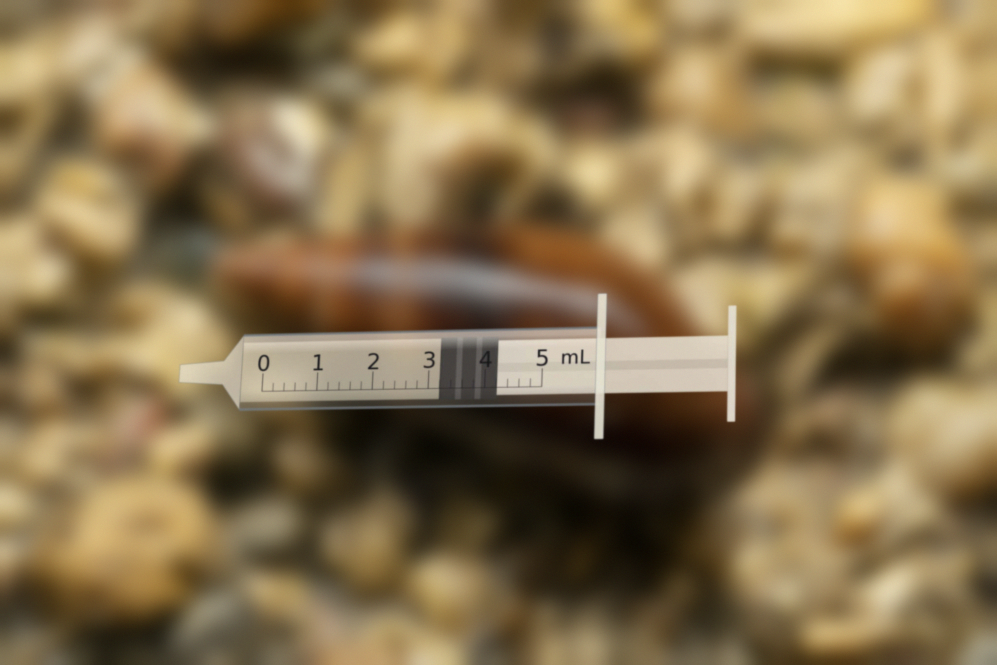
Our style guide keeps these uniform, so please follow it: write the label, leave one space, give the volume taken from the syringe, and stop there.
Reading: 3.2 mL
